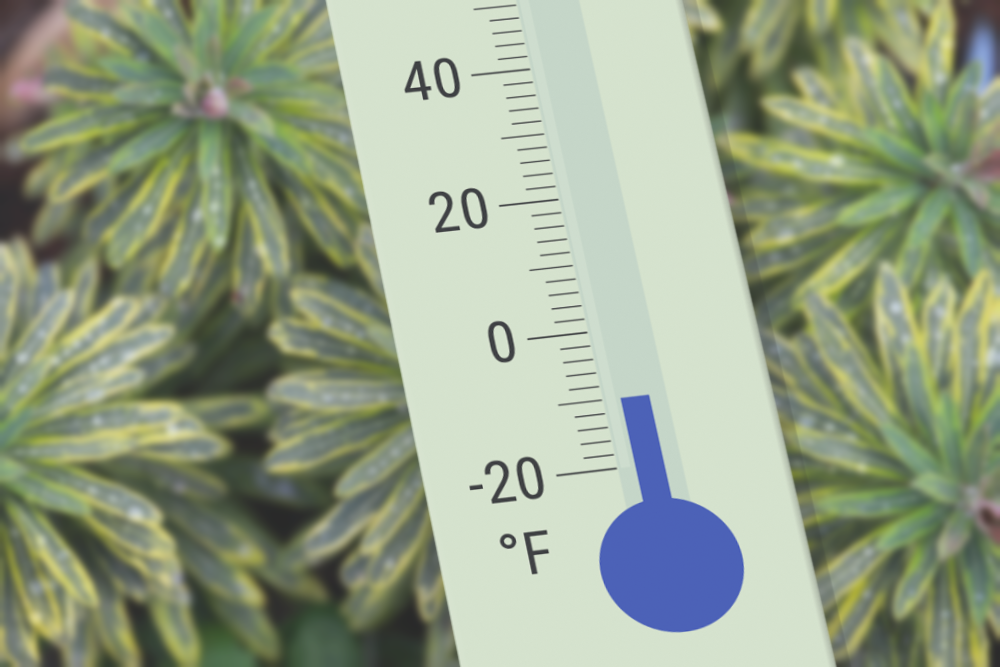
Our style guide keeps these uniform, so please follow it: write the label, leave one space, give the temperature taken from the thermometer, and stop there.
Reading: -10 °F
